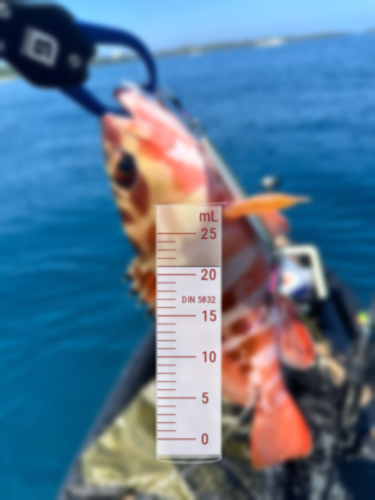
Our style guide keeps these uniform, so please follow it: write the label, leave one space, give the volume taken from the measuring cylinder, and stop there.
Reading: 21 mL
